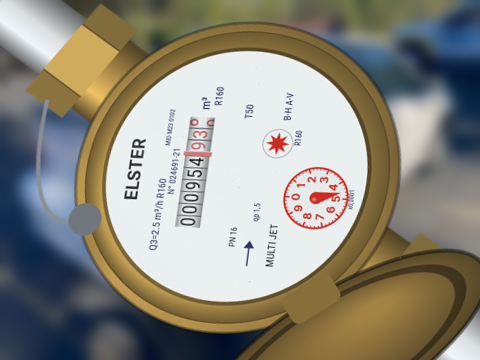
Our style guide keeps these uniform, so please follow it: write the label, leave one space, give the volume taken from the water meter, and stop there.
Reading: 954.9384 m³
